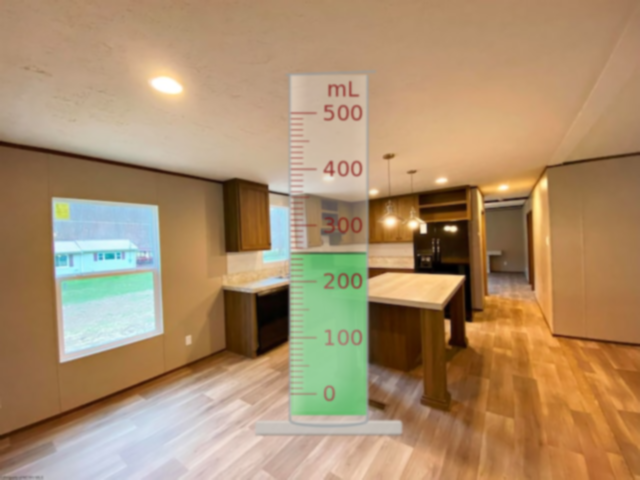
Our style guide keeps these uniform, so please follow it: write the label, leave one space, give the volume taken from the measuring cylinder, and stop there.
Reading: 250 mL
